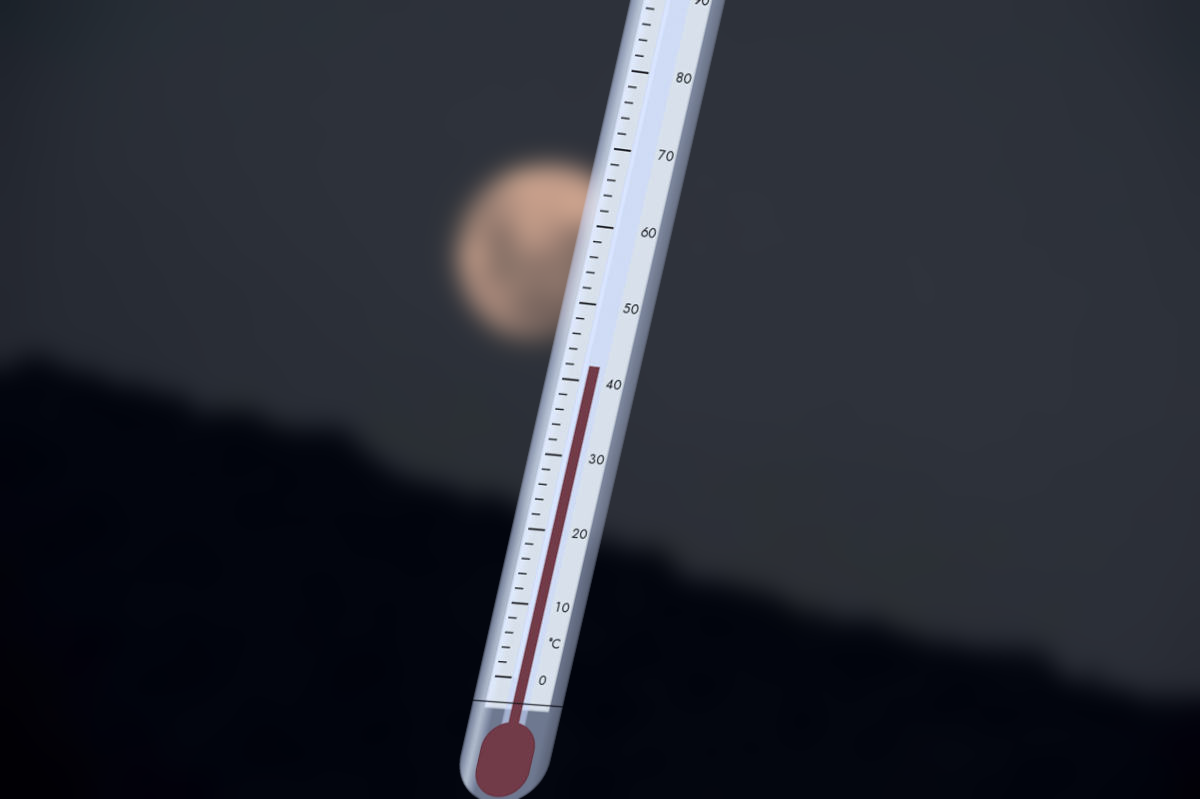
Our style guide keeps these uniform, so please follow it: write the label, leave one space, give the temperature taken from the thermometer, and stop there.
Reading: 42 °C
